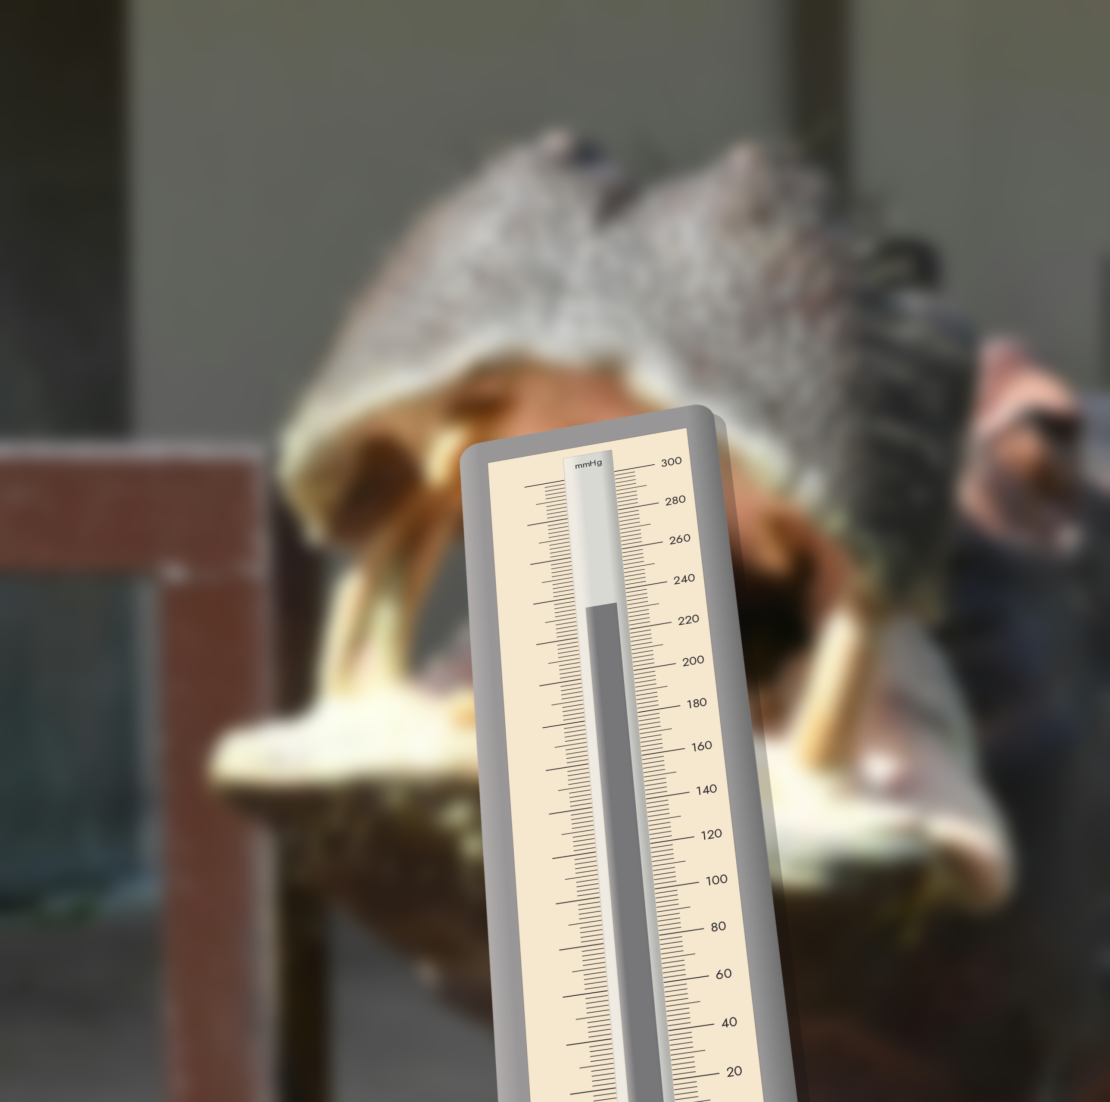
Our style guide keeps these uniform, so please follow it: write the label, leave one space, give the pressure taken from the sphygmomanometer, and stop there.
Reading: 234 mmHg
